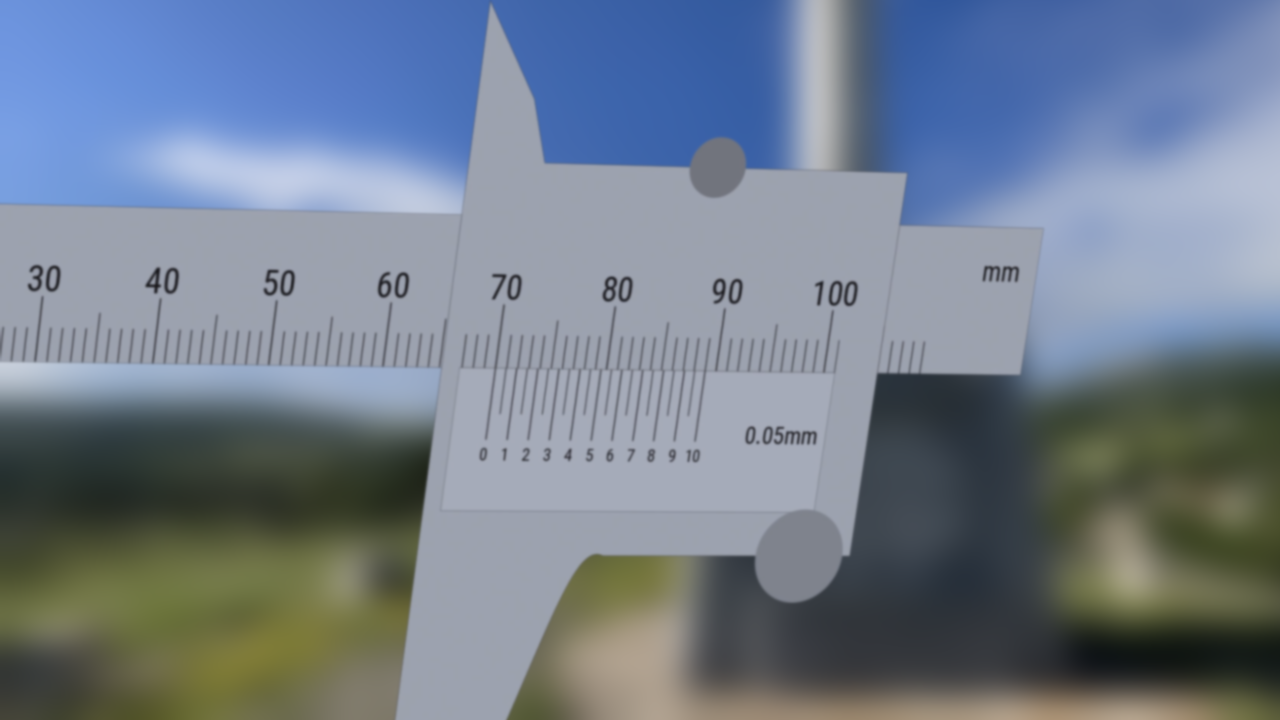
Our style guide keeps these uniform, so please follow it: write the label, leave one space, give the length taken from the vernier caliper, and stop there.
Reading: 70.0 mm
